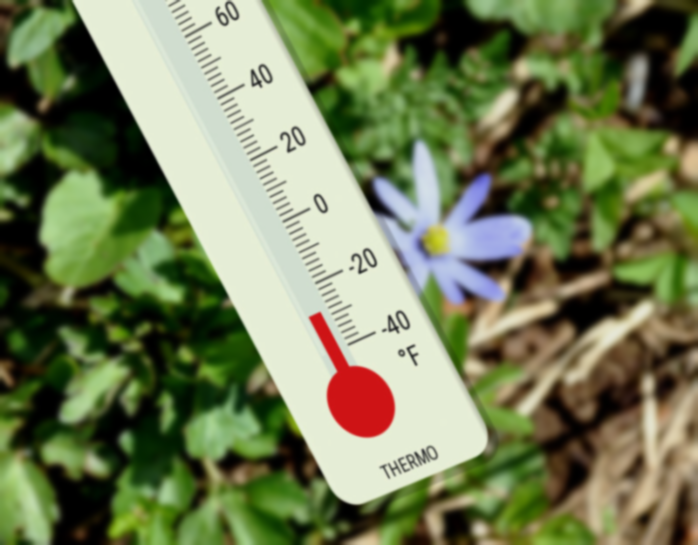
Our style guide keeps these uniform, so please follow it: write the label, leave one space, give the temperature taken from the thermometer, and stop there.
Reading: -28 °F
